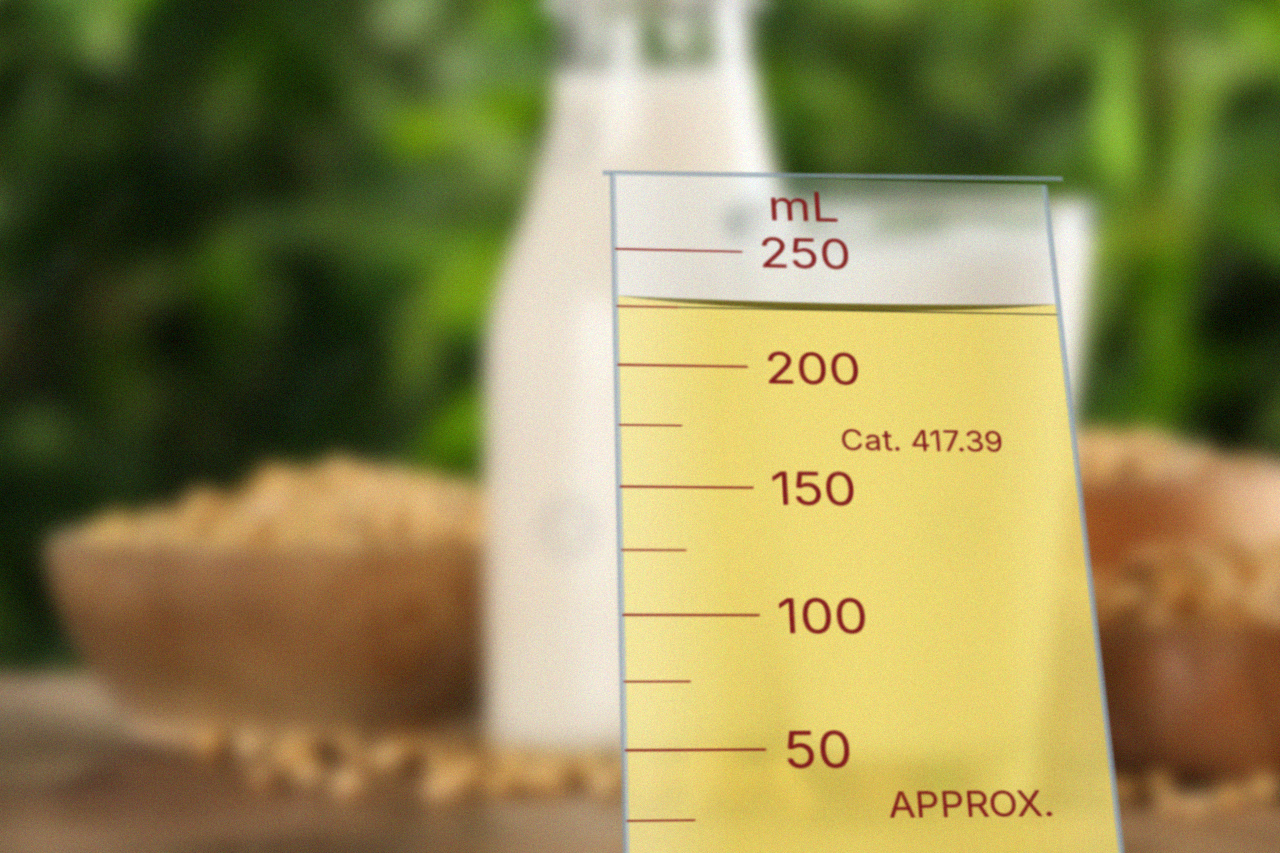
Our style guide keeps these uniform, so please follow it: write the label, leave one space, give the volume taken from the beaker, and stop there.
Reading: 225 mL
